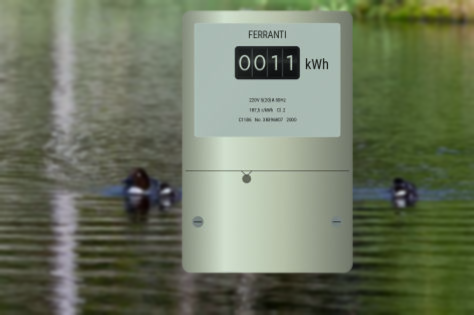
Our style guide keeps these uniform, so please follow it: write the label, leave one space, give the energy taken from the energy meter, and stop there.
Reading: 11 kWh
